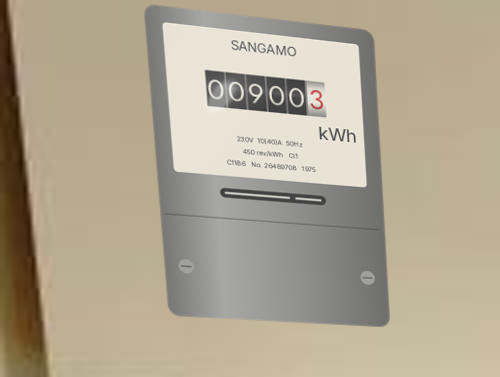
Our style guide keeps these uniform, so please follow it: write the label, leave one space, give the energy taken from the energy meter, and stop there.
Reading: 900.3 kWh
